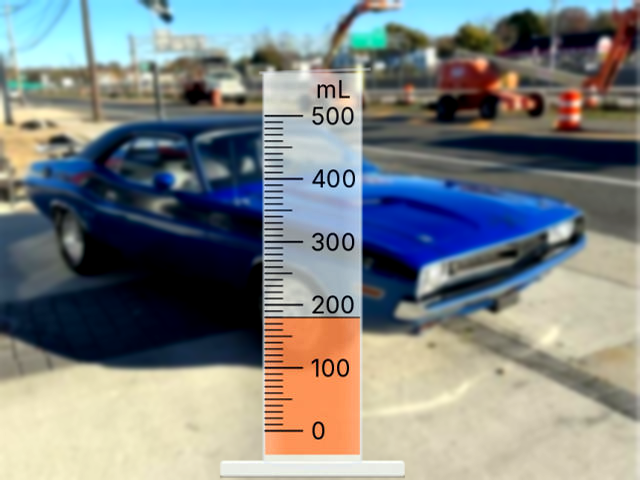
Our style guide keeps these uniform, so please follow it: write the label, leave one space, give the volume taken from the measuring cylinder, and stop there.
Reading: 180 mL
